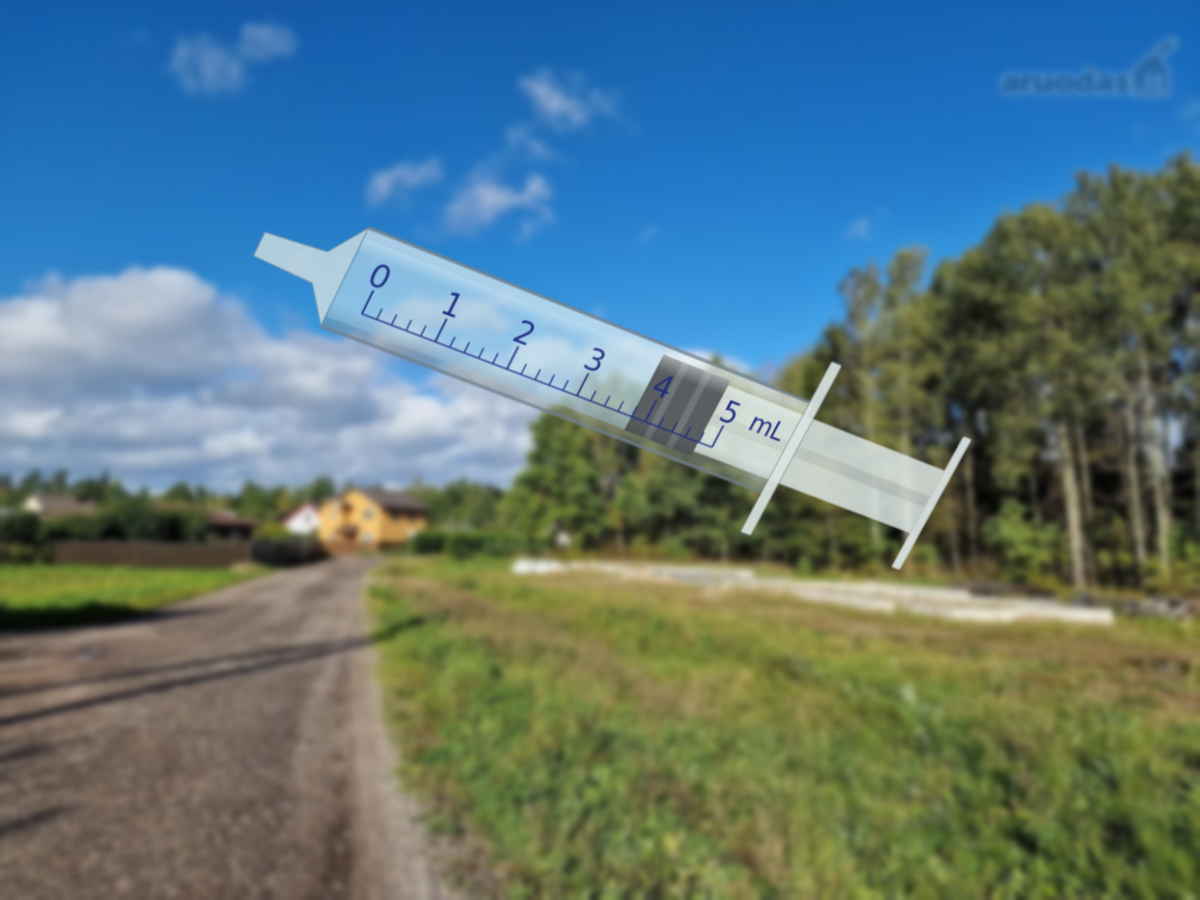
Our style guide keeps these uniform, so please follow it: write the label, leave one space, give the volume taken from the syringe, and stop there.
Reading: 3.8 mL
